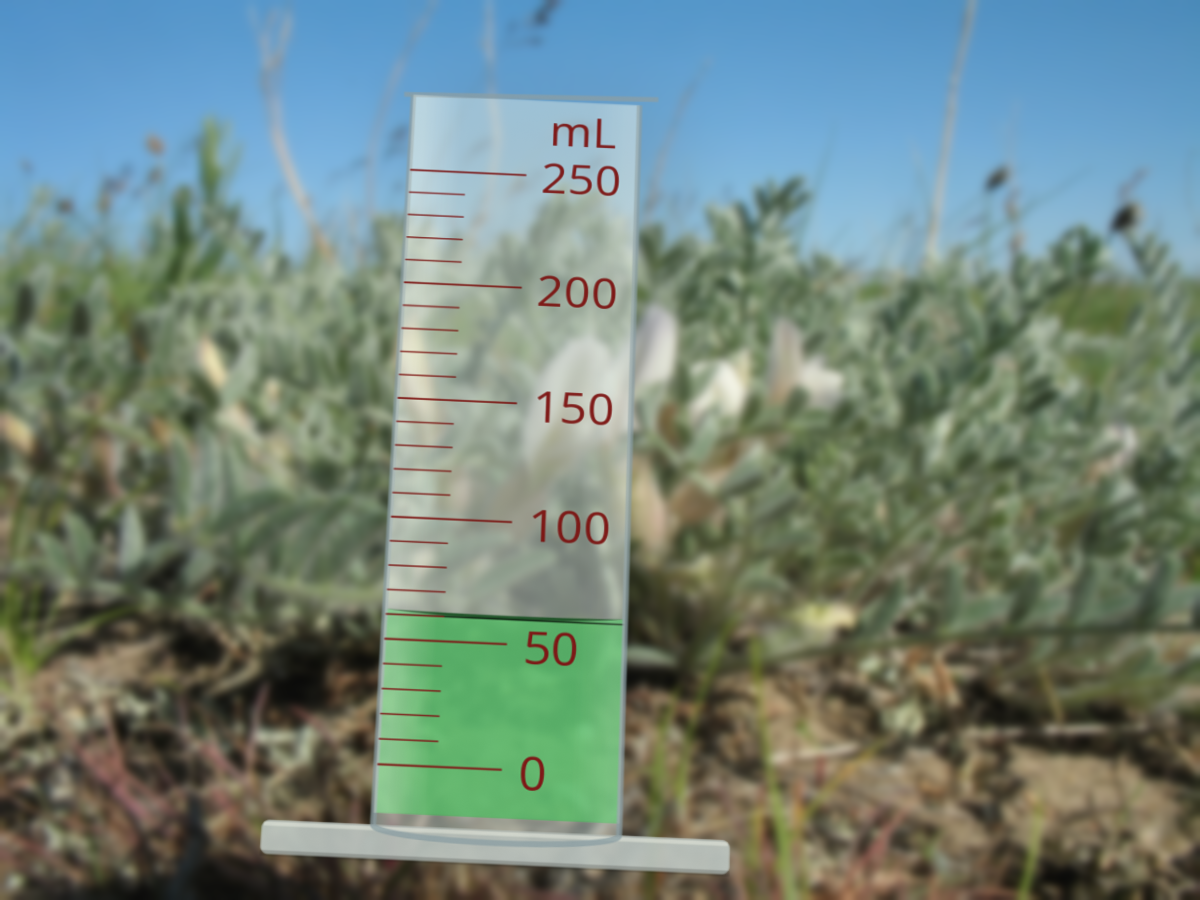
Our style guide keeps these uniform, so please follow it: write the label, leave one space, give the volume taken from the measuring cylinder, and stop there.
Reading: 60 mL
